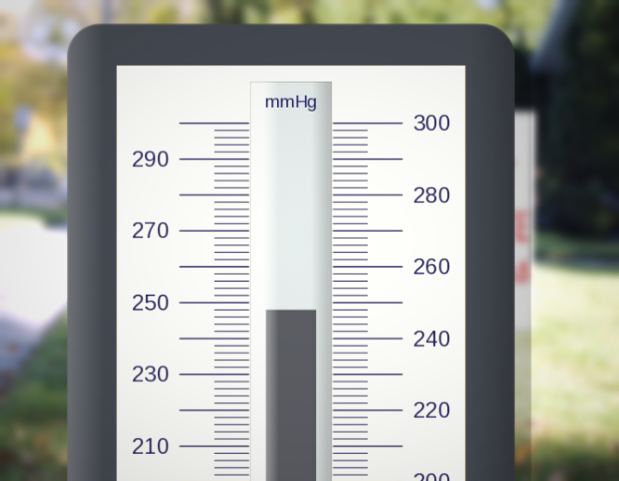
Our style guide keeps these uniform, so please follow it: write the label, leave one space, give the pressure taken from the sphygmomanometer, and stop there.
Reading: 248 mmHg
